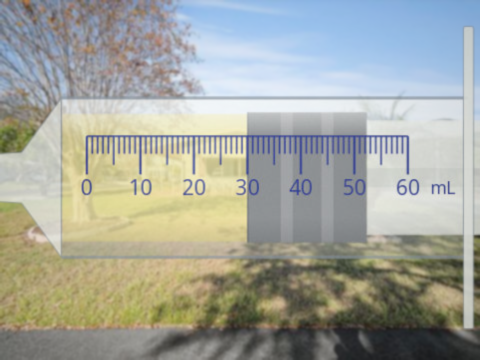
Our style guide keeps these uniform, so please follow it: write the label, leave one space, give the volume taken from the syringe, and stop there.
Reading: 30 mL
